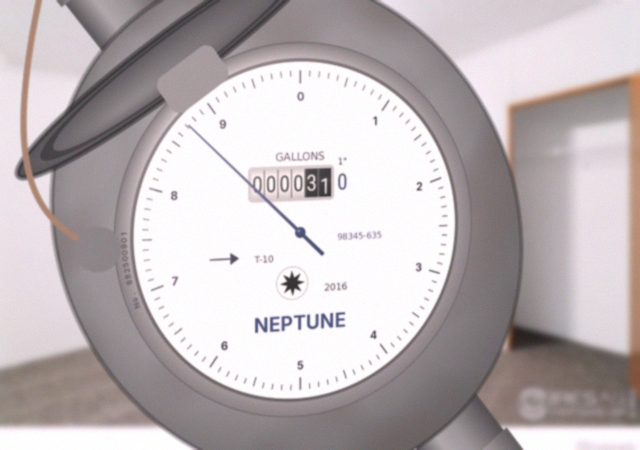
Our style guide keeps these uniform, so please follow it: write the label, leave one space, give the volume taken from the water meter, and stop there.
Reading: 308.7 gal
